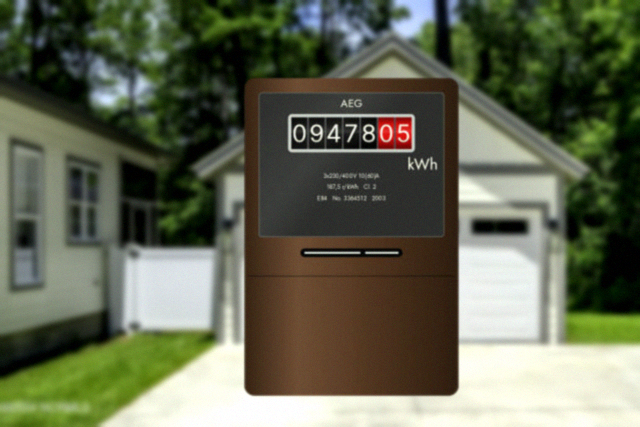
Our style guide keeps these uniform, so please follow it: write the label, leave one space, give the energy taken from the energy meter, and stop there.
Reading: 9478.05 kWh
